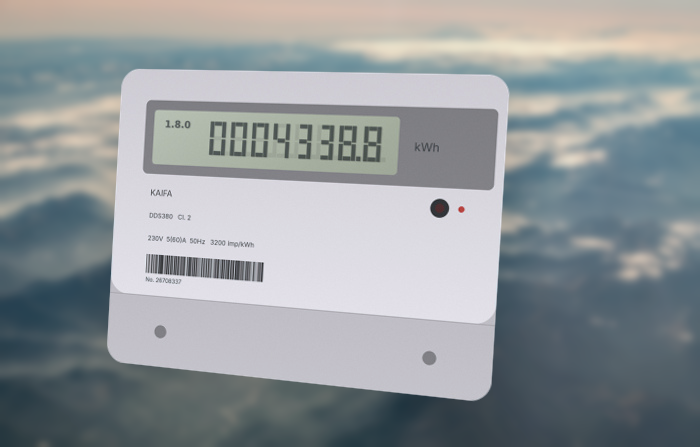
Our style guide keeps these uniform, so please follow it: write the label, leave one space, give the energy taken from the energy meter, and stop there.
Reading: 4338.8 kWh
